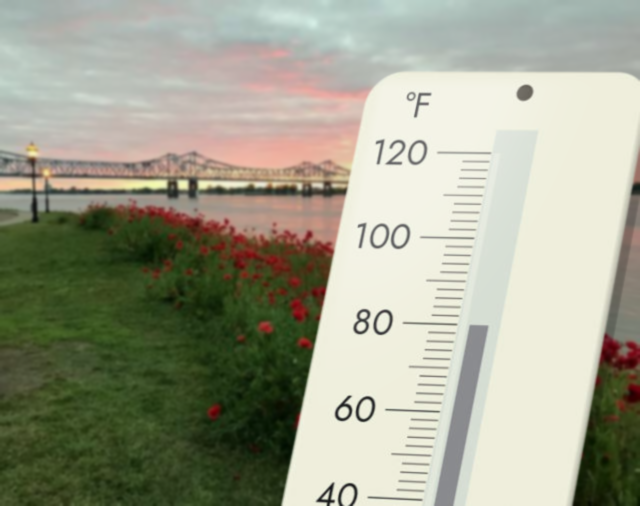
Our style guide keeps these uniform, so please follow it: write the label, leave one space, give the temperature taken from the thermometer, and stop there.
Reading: 80 °F
